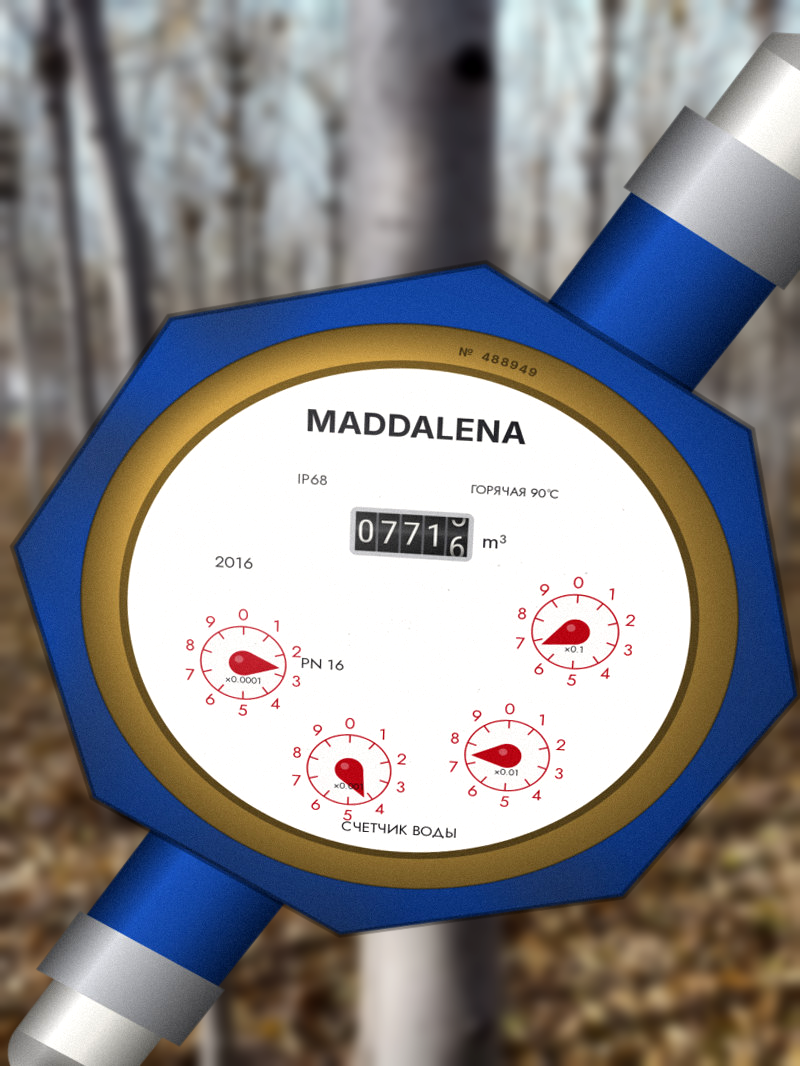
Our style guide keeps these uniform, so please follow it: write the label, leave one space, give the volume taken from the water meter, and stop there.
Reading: 7715.6742 m³
